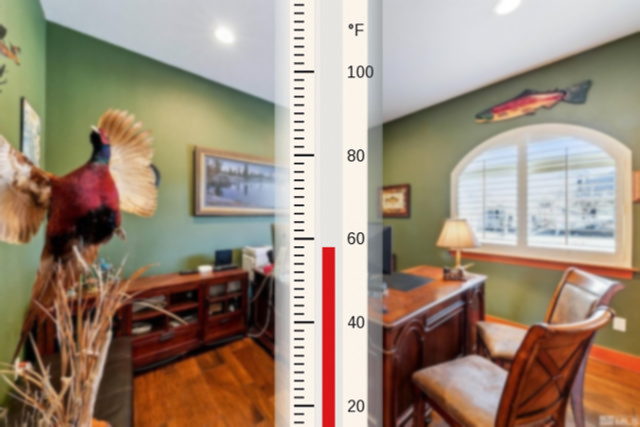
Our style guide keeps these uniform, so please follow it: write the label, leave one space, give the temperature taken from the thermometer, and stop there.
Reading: 58 °F
